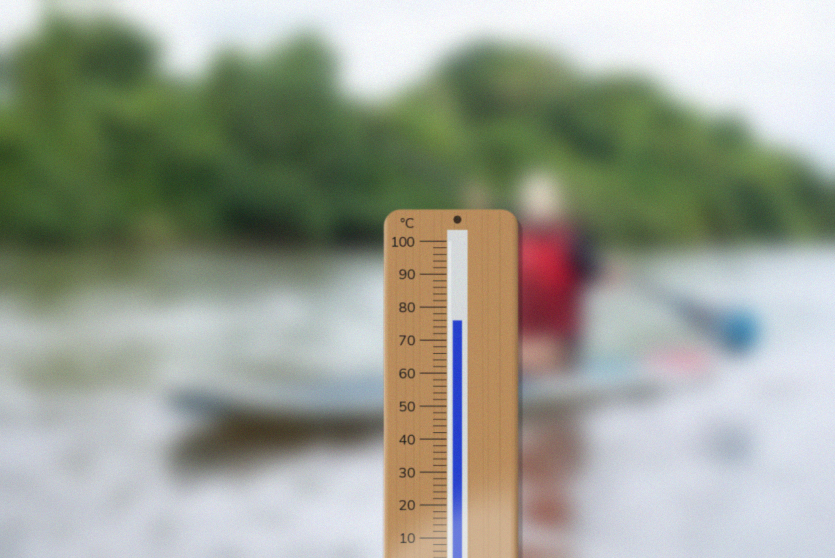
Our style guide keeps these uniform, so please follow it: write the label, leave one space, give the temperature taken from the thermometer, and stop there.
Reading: 76 °C
